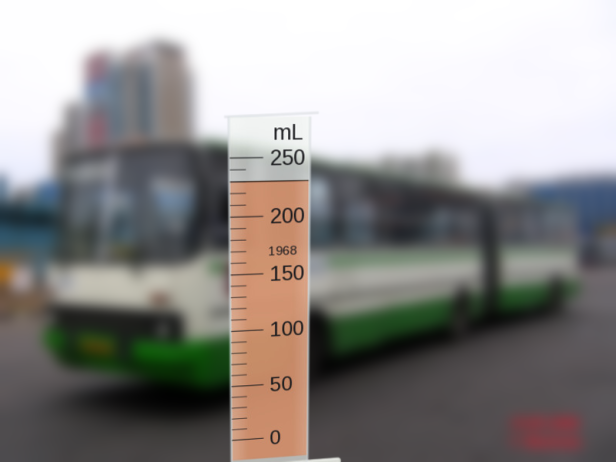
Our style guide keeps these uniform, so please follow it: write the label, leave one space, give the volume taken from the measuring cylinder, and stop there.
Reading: 230 mL
